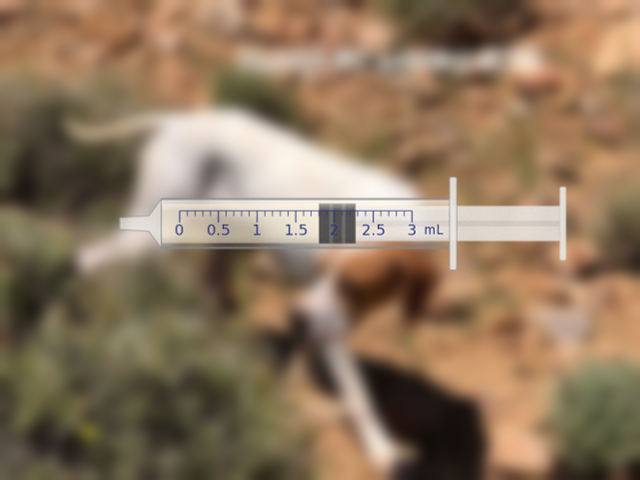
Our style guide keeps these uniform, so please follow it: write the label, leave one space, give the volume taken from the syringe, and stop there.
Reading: 1.8 mL
